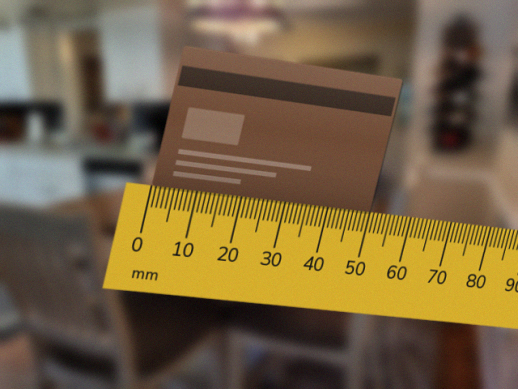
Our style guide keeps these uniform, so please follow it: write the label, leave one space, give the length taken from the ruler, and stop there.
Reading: 50 mm
